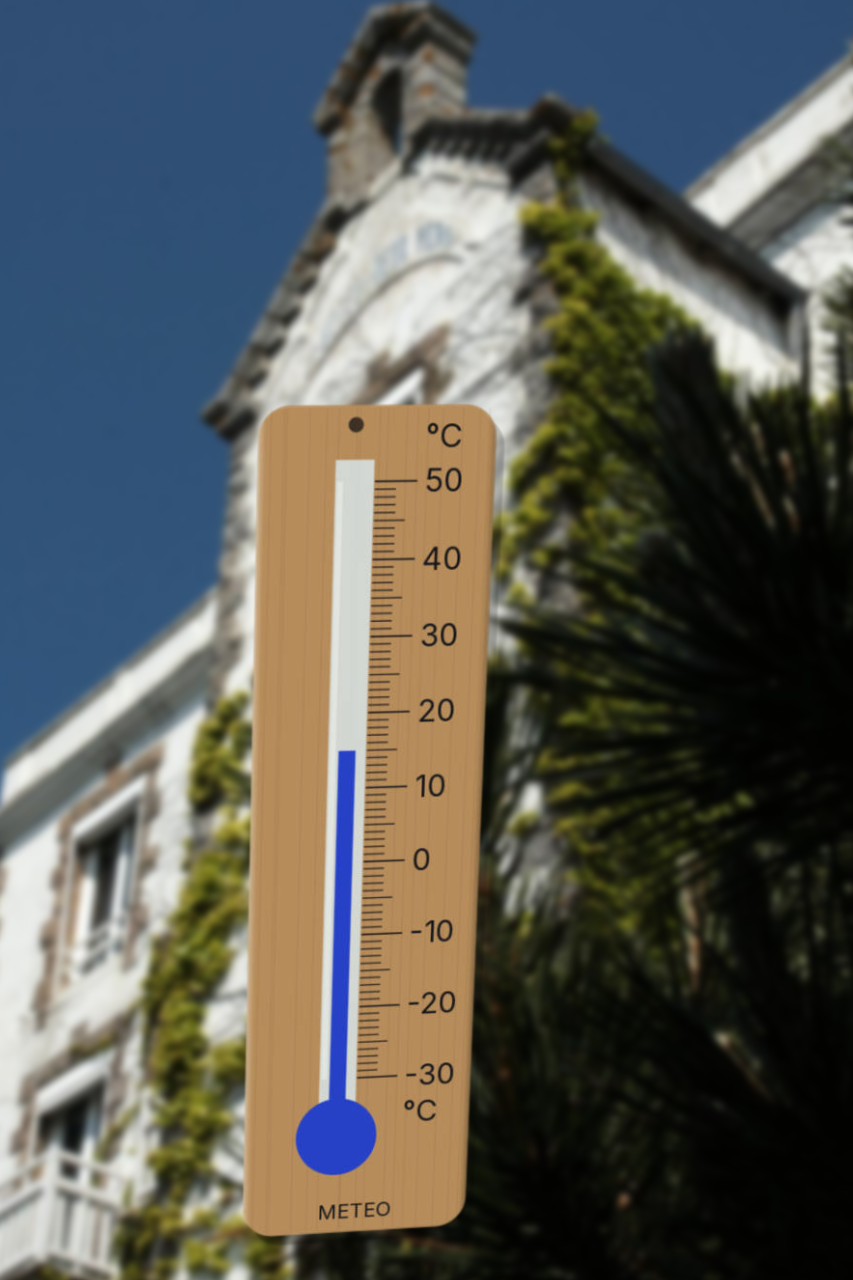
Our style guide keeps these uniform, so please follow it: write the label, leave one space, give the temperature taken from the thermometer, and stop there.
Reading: 15 °C
